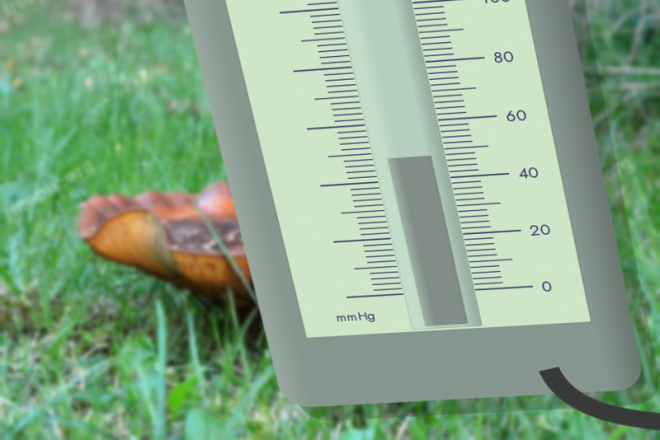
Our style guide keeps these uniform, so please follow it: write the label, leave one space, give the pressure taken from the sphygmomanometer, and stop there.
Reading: 48 mmHg
